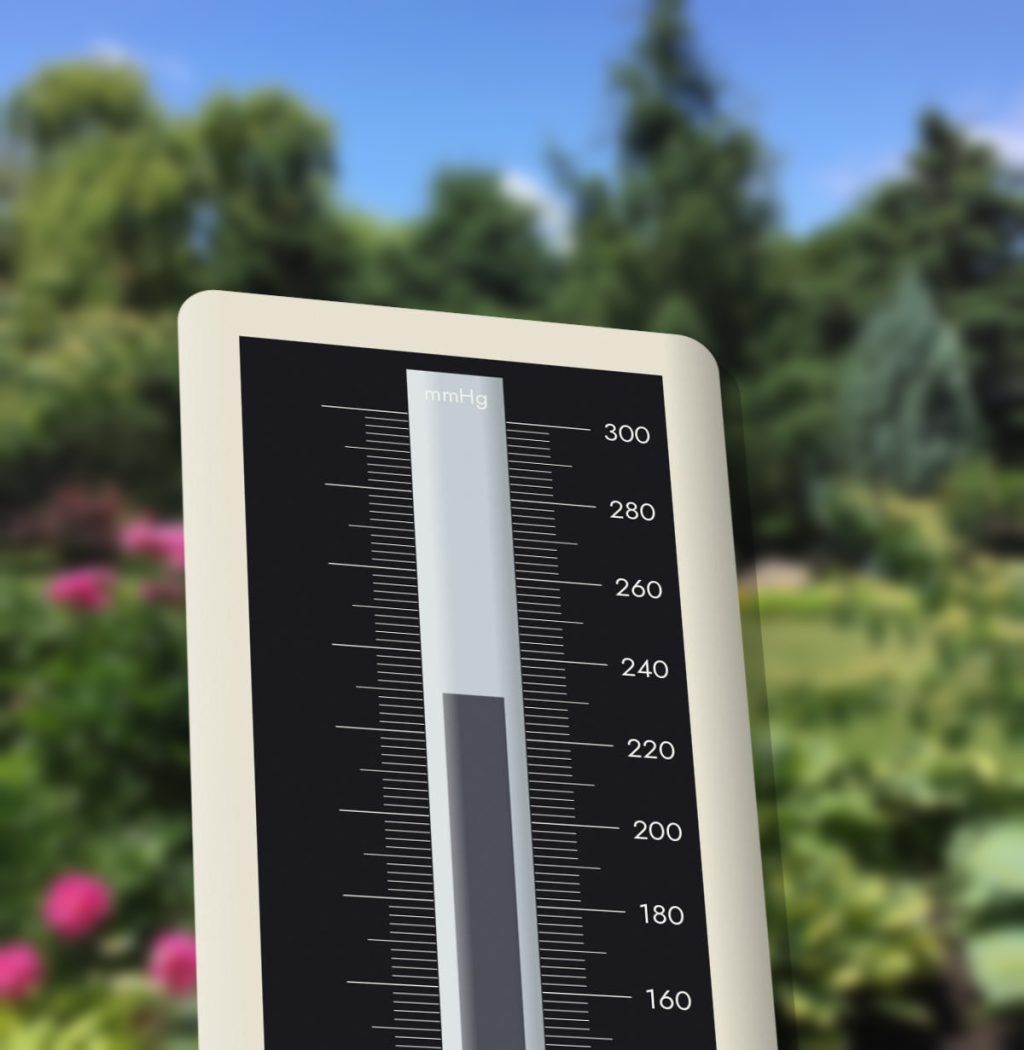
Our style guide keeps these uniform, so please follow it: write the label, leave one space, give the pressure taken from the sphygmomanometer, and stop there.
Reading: 230 mmHg
